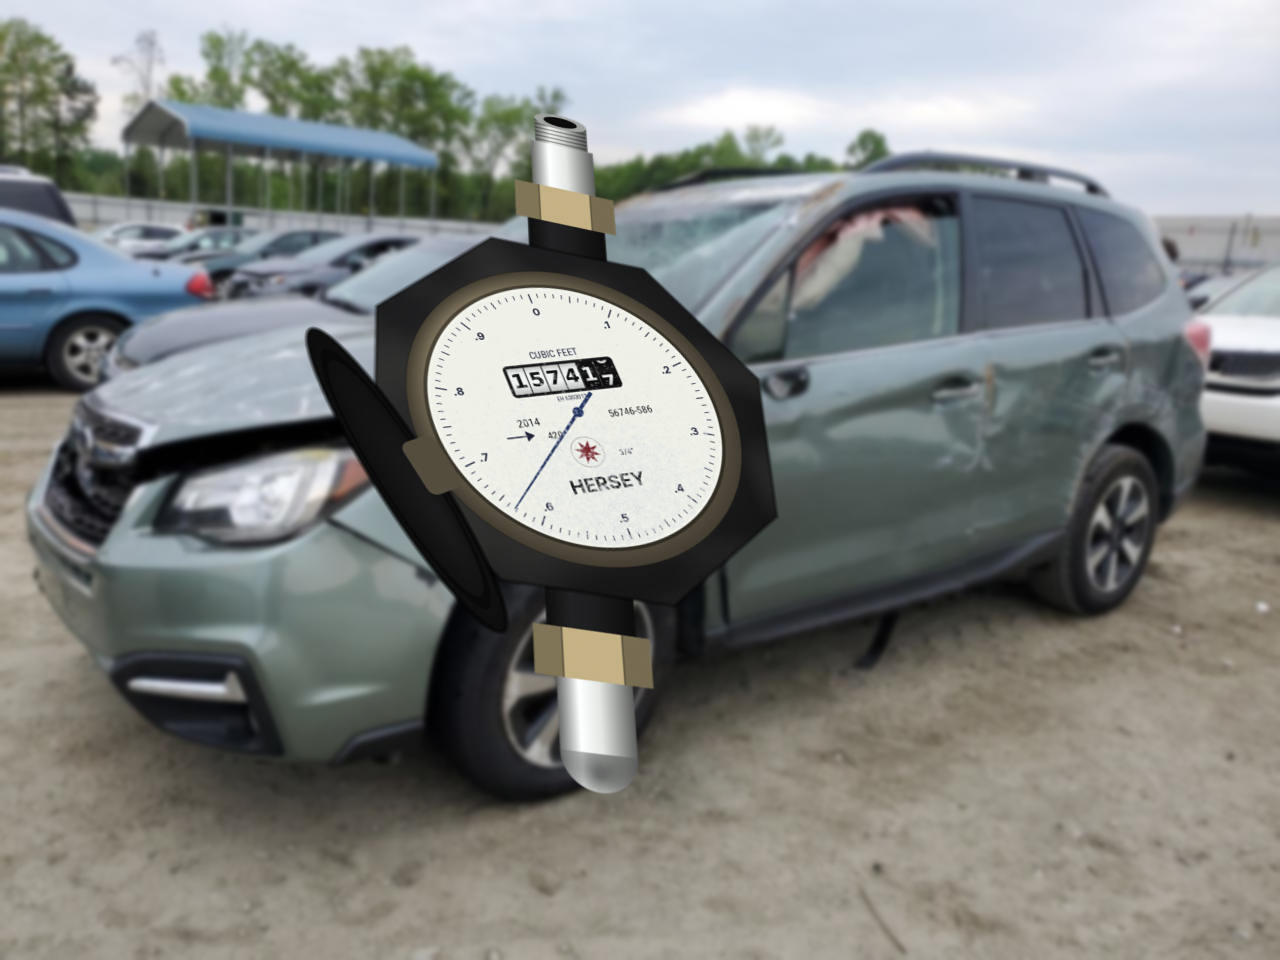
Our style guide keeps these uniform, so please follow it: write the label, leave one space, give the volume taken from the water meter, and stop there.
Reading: 157416.63 ft³
